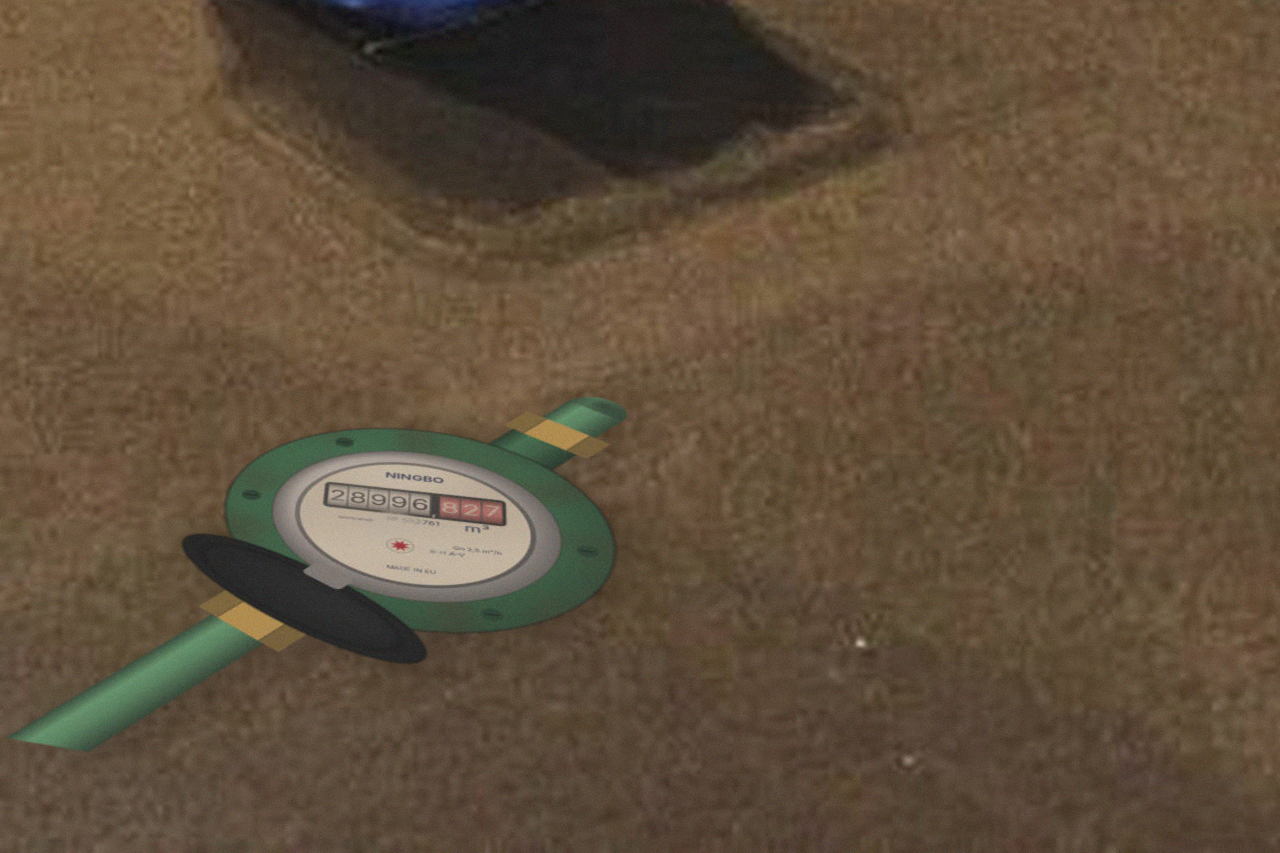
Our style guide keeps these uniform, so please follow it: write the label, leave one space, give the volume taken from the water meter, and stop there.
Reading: 28996.827 m³
